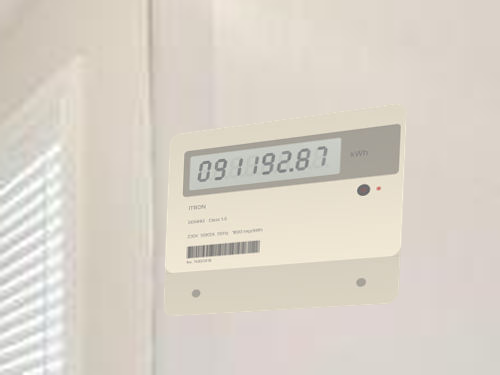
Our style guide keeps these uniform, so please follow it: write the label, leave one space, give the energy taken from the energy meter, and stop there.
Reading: 91192.87 kWh
